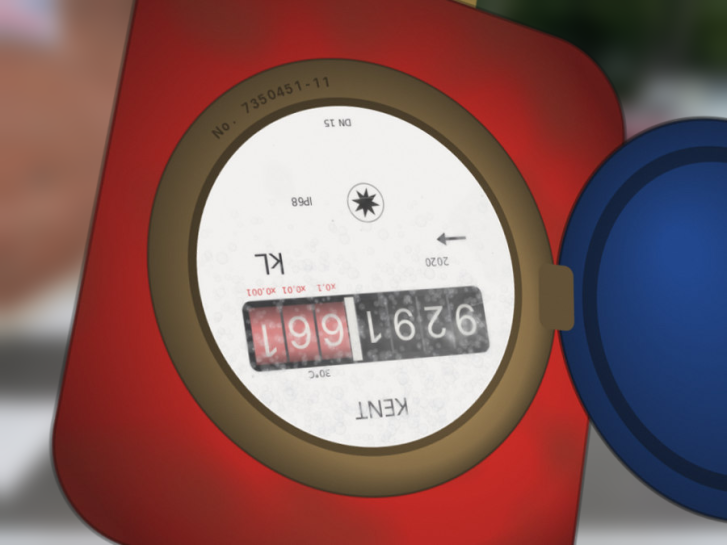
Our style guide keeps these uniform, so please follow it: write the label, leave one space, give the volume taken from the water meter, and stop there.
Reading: 9291.661 kL
